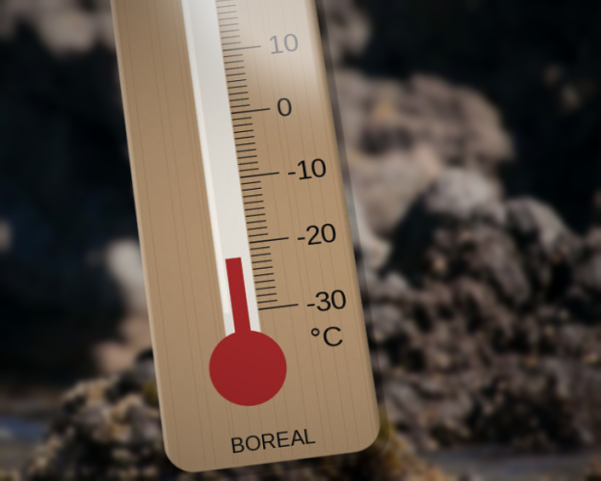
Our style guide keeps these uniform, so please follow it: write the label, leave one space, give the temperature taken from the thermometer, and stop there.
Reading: -22 °C
